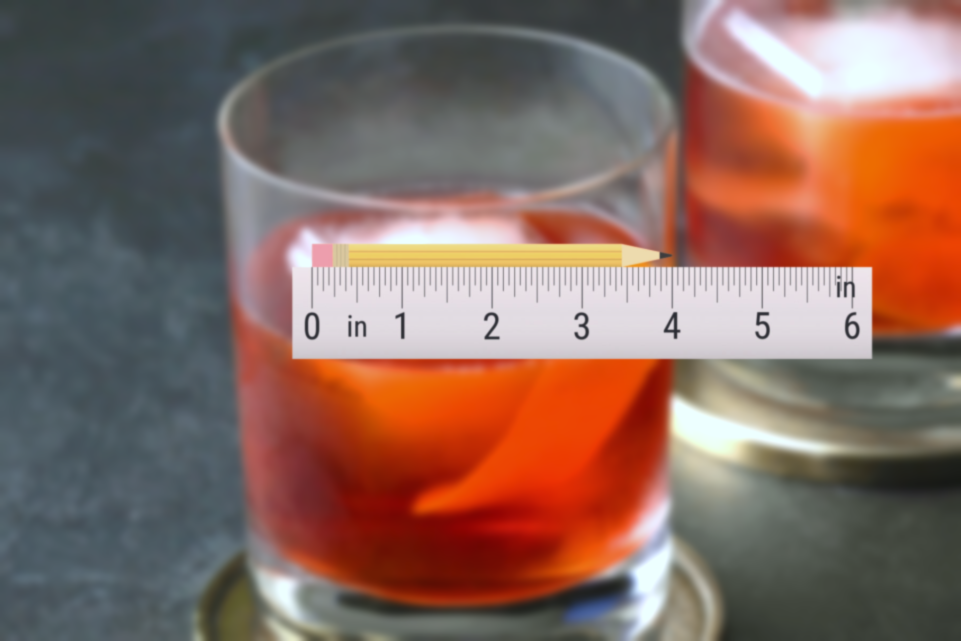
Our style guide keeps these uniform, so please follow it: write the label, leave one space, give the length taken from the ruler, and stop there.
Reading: 4 in
